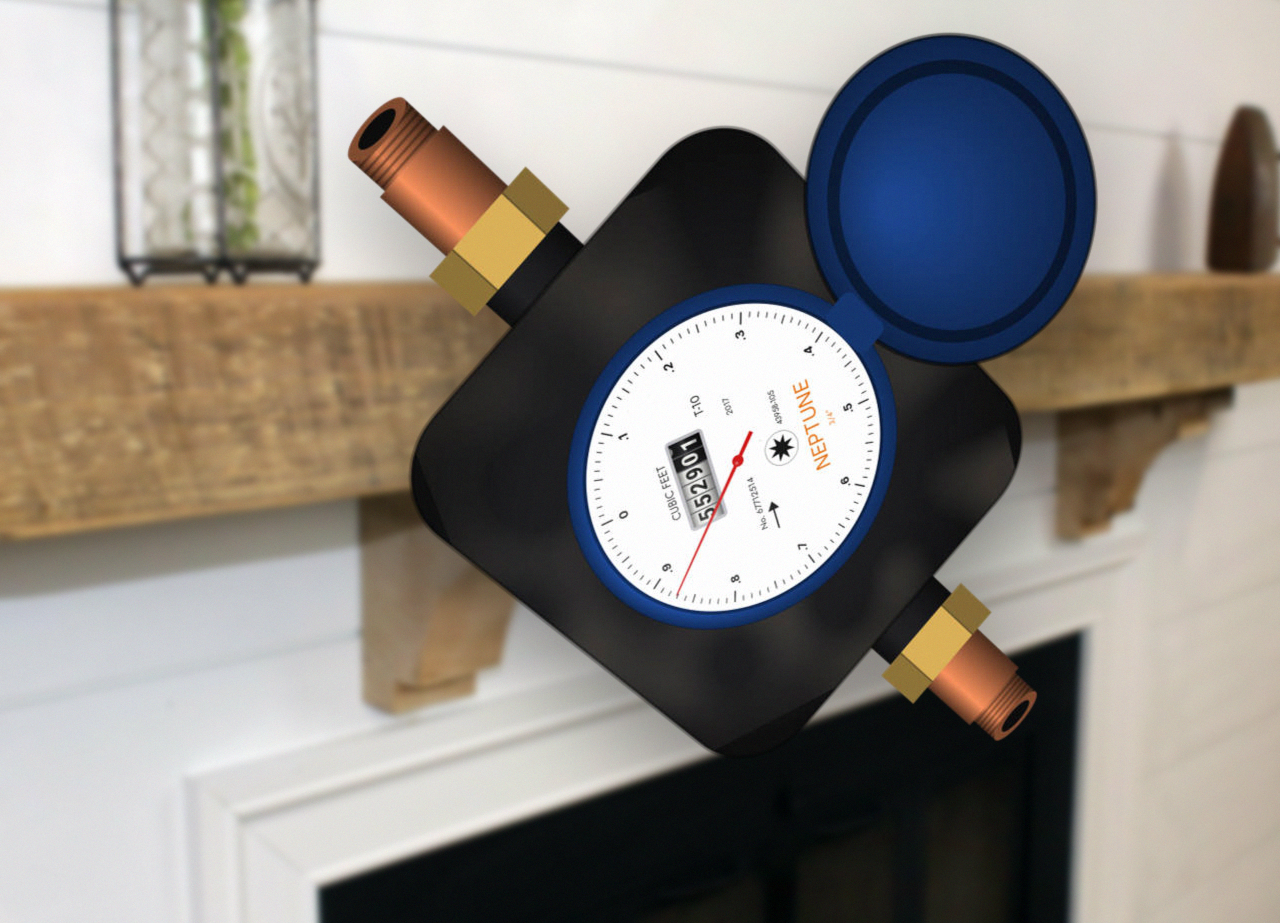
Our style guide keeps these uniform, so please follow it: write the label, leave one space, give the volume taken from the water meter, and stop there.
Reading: 552900.87 ft³
